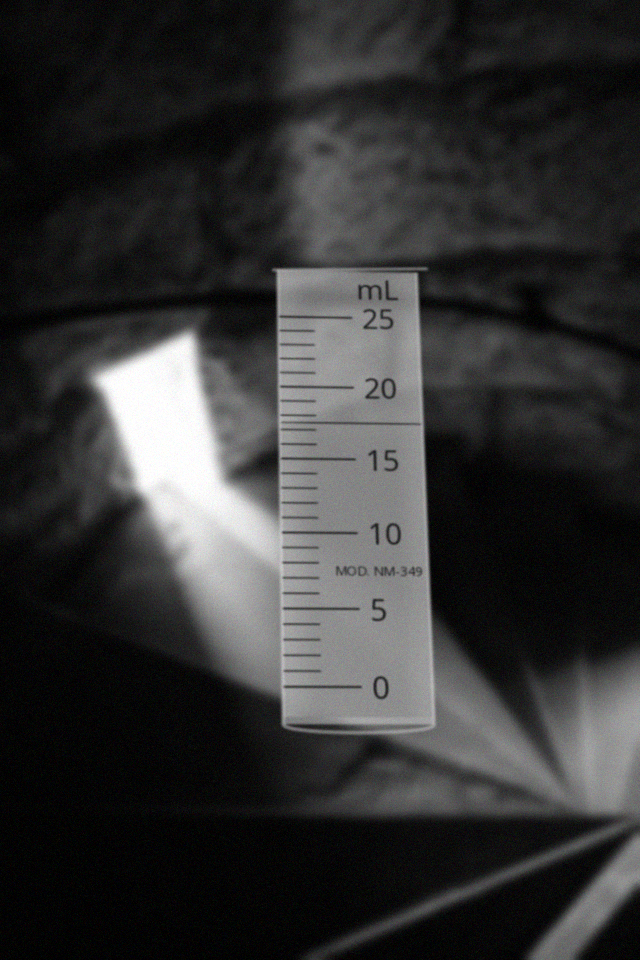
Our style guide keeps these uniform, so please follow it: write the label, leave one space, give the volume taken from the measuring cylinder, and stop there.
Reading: 17.5 mL
